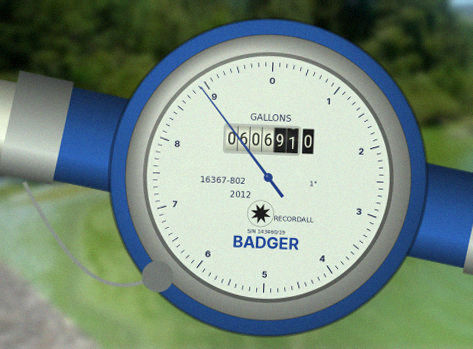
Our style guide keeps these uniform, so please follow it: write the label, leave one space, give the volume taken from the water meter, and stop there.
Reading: 606908.9 gal
